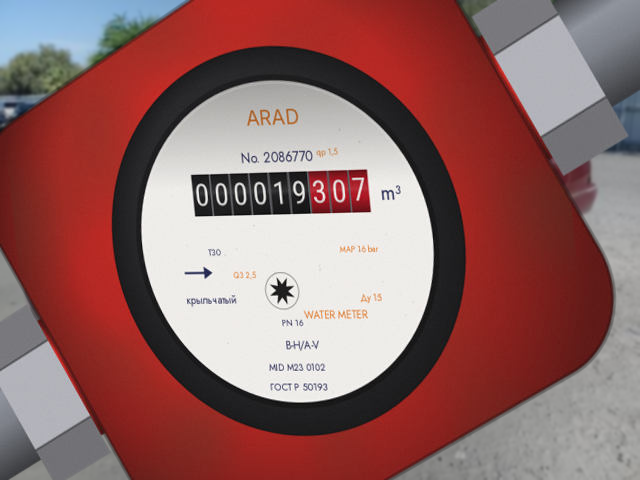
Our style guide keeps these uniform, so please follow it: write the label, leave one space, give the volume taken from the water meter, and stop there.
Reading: 19.307 m³
